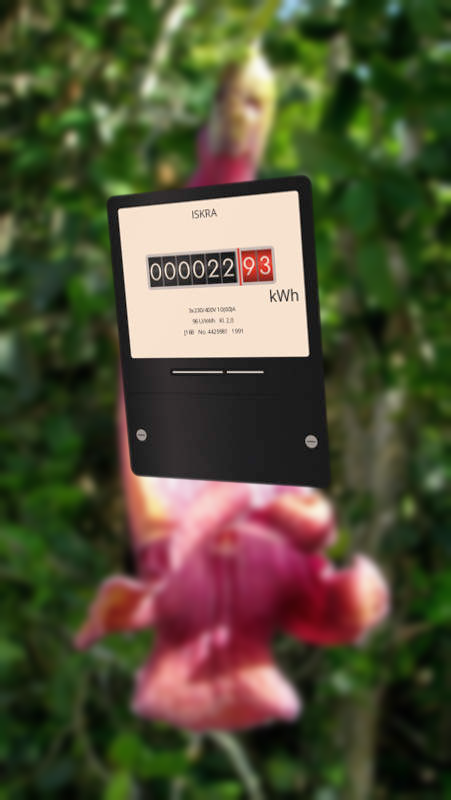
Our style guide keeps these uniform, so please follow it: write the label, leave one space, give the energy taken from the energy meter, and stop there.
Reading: 22.93 kWh
